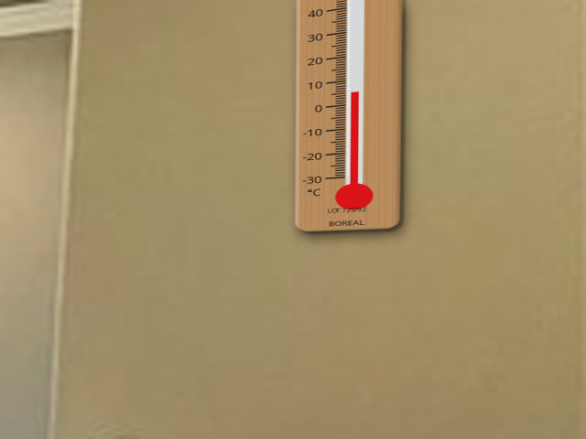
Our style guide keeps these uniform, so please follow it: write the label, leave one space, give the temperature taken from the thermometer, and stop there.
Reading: 5 °C
